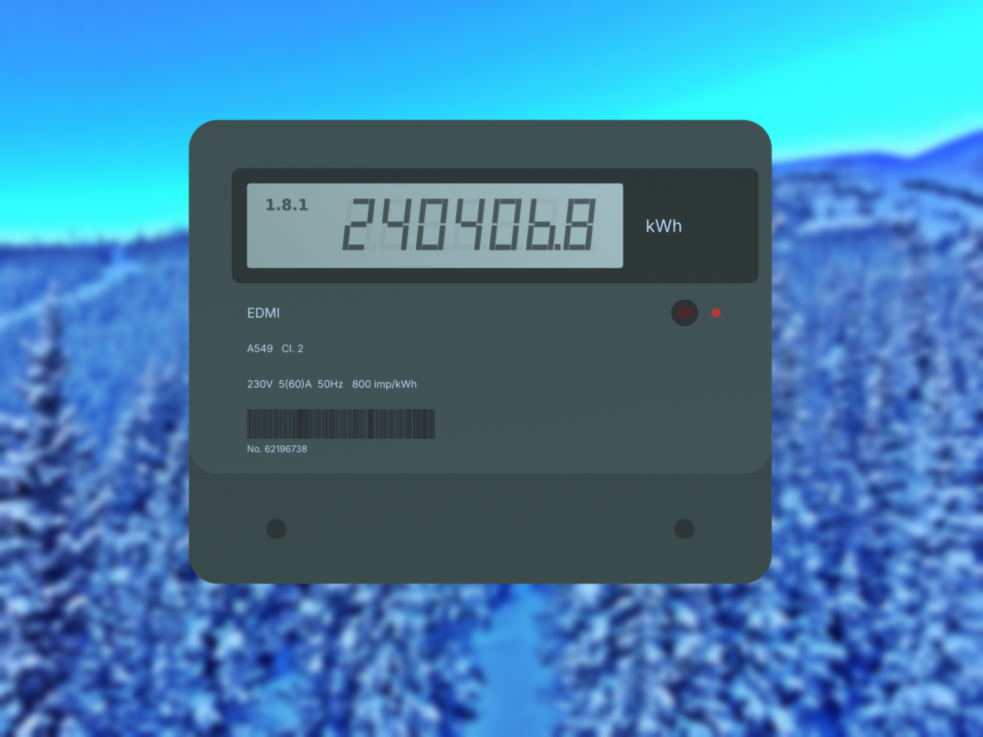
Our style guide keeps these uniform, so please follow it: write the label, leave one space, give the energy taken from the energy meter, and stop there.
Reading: 240406.8 kWh
